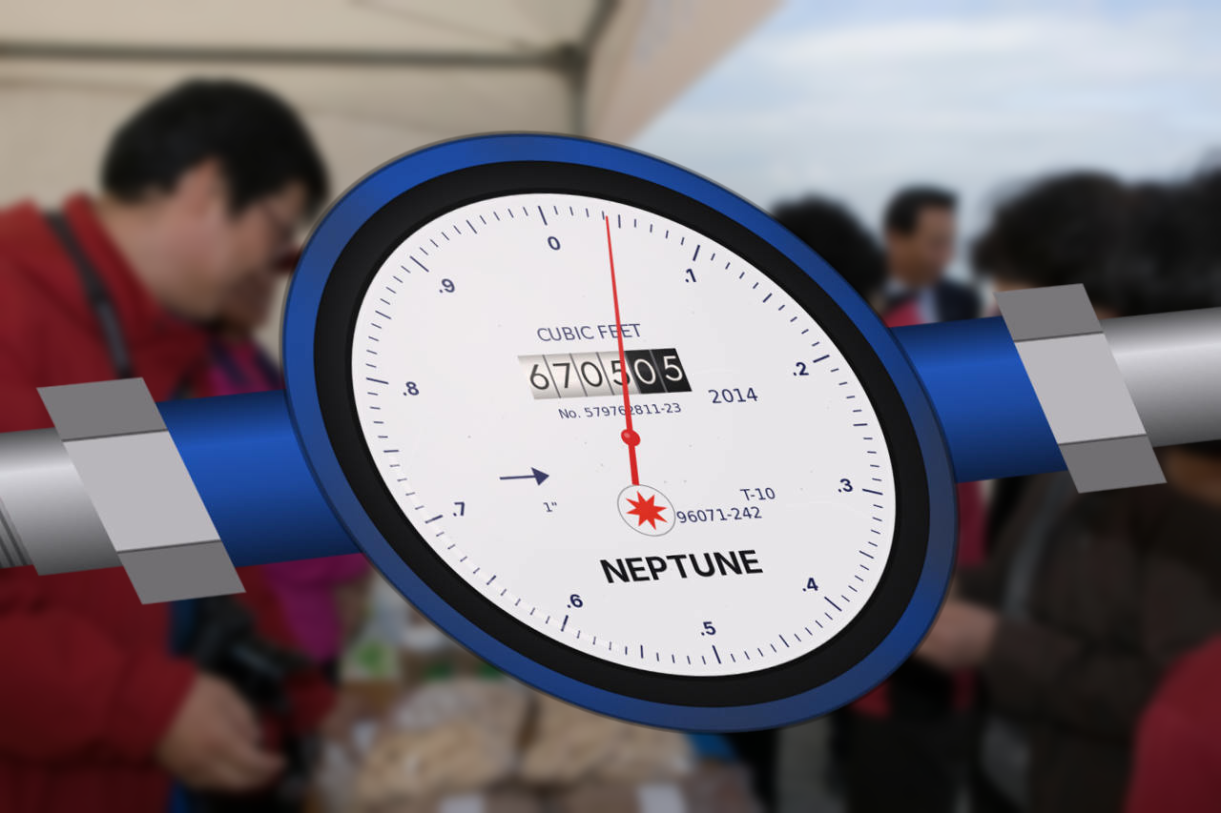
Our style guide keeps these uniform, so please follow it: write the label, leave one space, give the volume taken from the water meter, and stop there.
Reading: 670505.04 ft³
